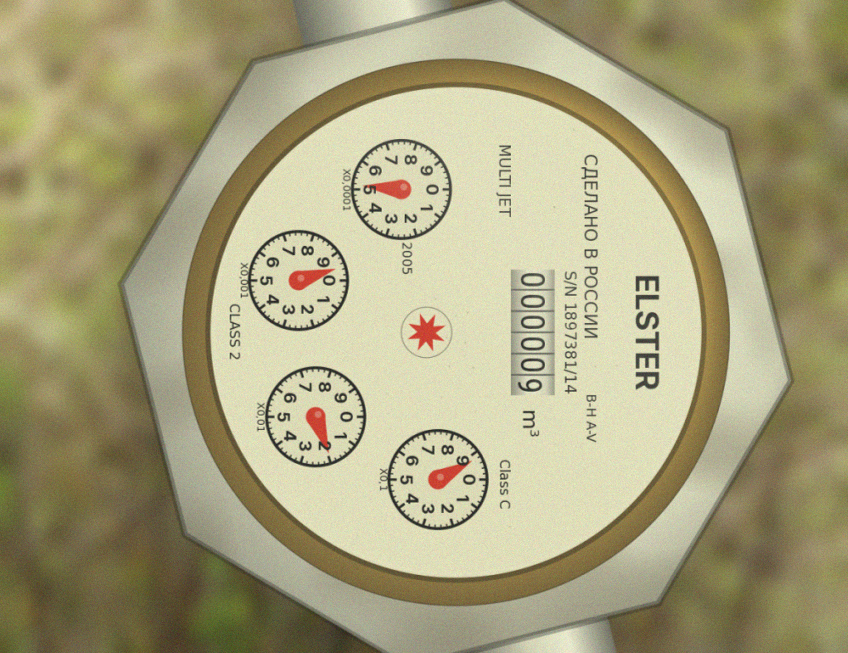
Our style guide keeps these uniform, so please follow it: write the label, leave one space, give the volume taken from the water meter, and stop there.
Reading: 8.9195 m³
